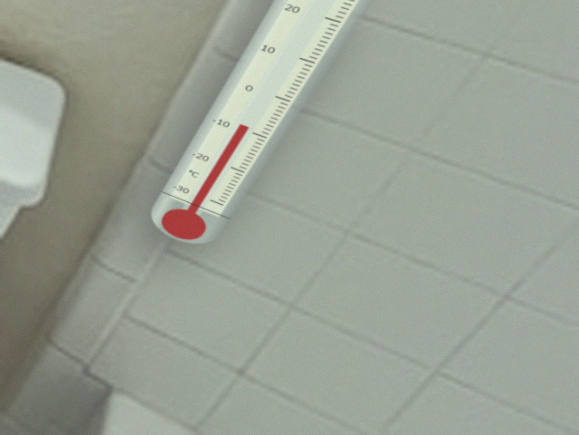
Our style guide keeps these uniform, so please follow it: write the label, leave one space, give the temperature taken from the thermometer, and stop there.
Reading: -9 °C
